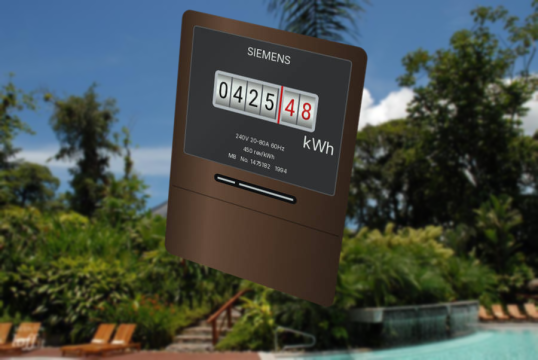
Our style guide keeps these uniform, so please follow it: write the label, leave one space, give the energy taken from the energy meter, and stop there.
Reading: 425.48 kWh
